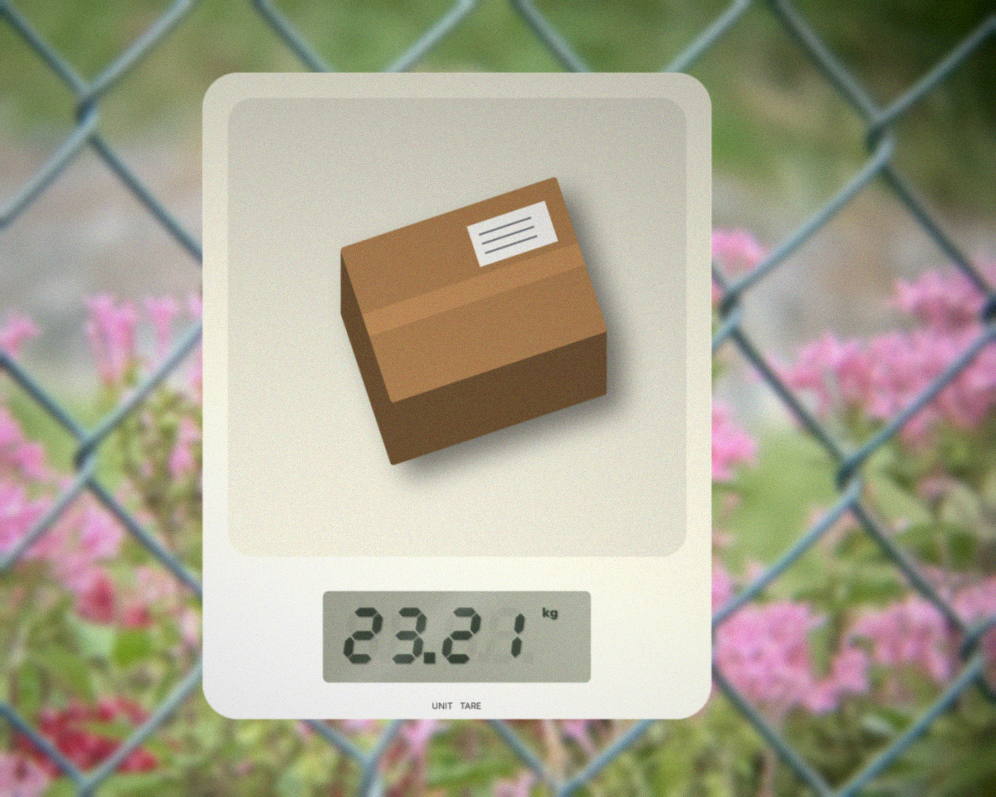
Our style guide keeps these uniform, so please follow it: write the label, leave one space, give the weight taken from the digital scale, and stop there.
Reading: 23.21 kg
